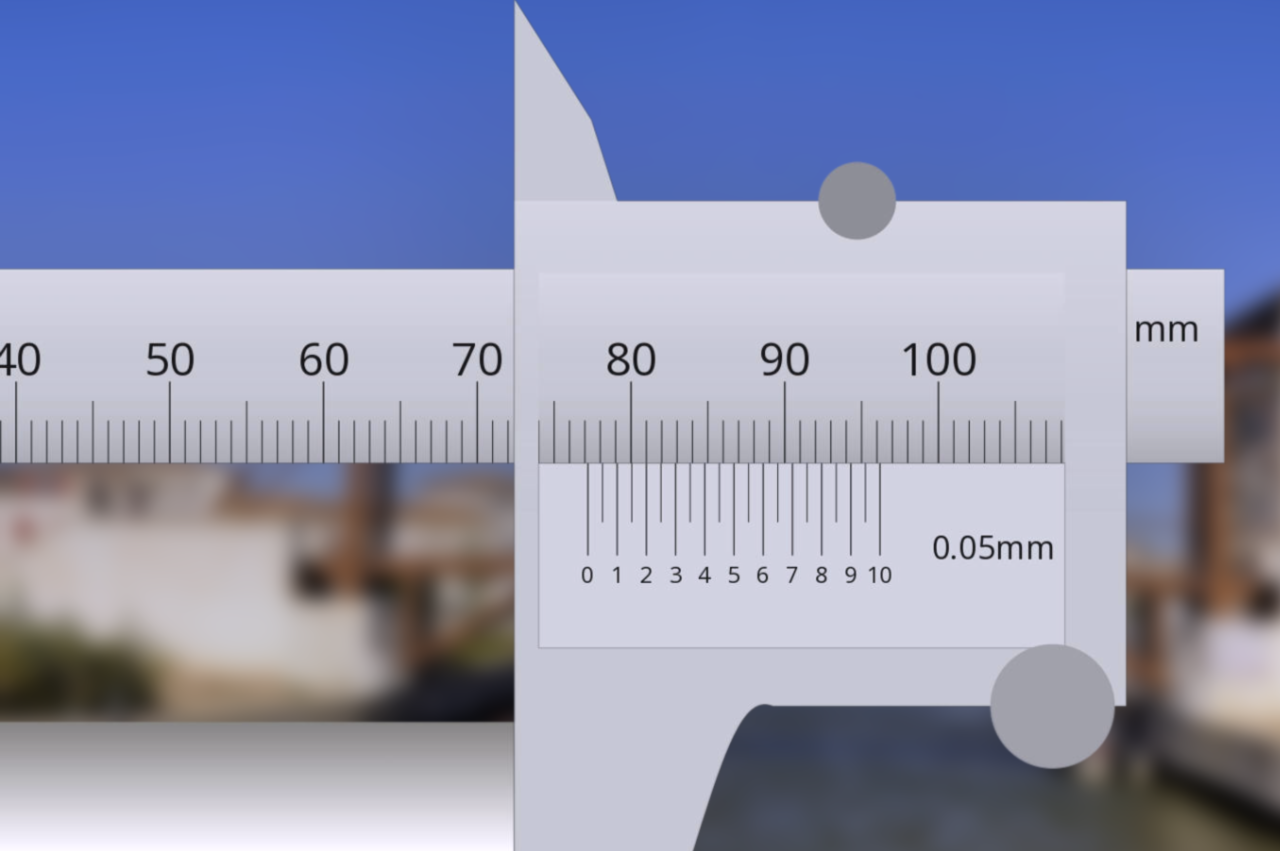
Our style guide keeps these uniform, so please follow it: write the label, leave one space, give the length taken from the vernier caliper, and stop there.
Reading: 77.2 mm
